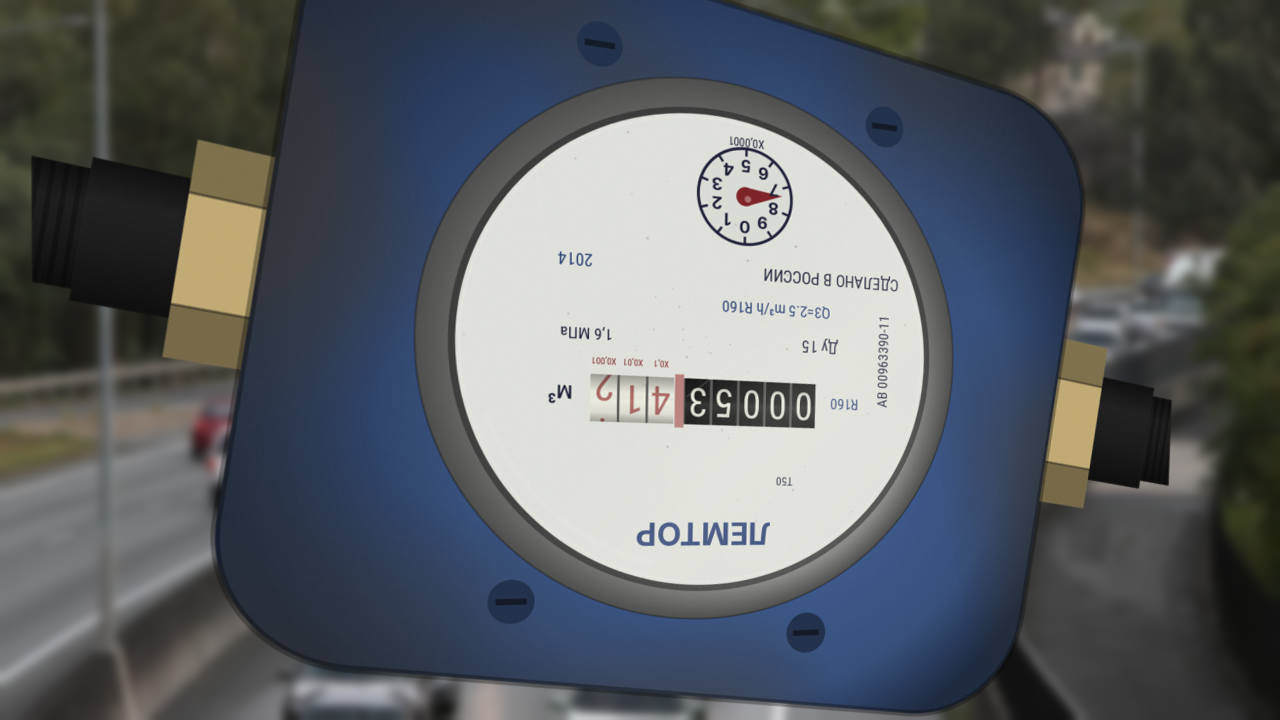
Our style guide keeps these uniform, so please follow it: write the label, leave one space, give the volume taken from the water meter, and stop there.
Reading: 53.4117 m³
